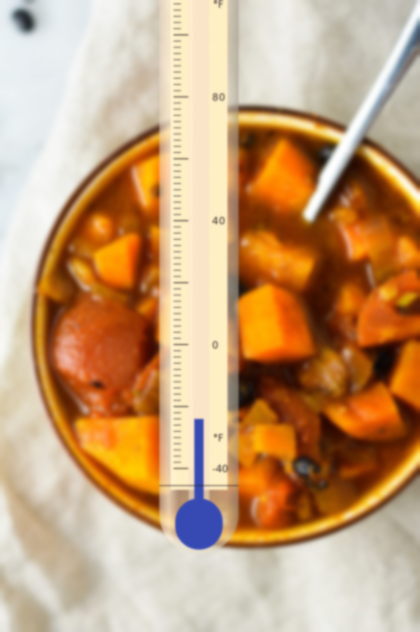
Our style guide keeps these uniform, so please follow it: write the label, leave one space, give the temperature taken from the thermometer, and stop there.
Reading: -24 °F
